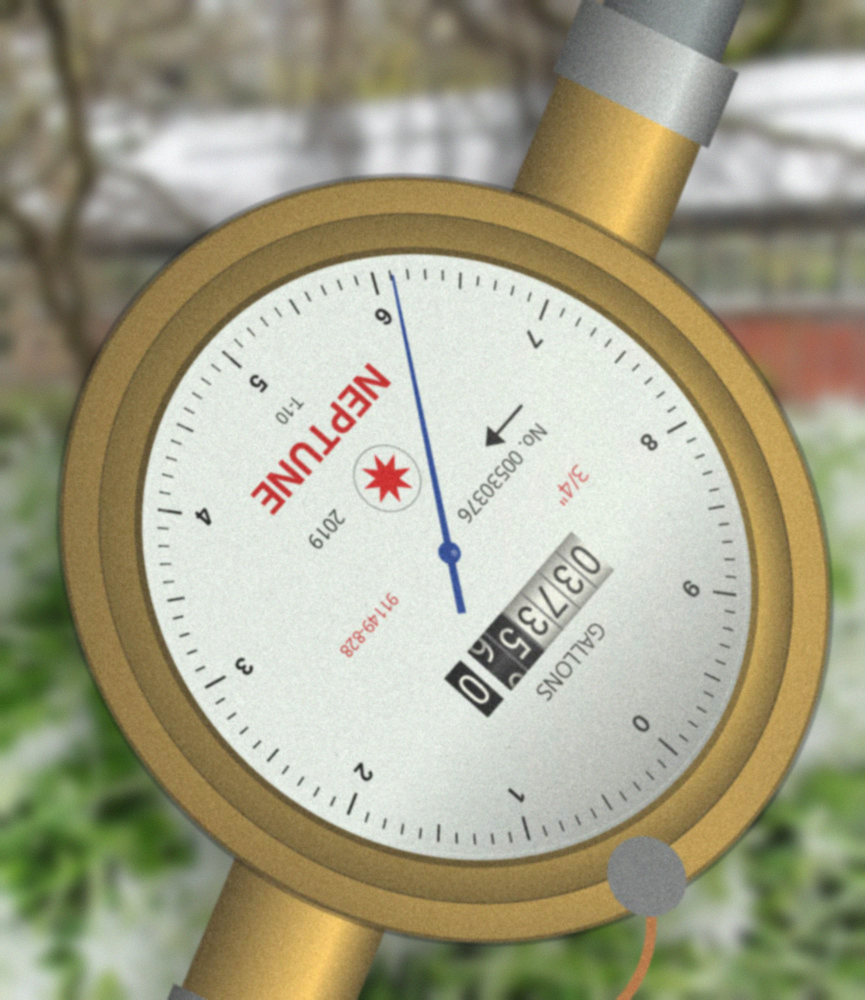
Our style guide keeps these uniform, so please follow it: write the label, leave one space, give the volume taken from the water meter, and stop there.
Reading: 373556.1 gal
